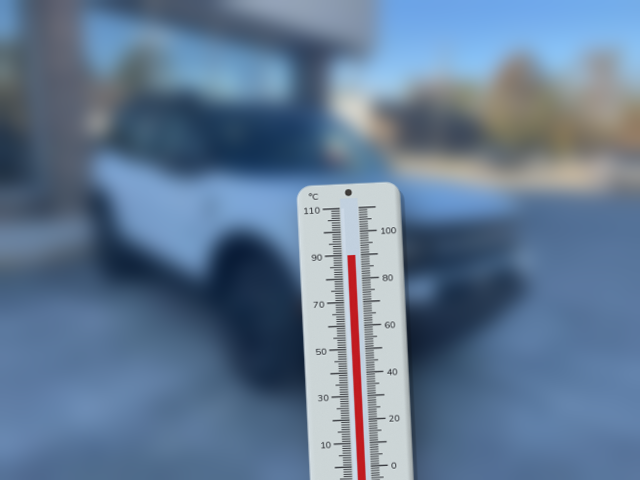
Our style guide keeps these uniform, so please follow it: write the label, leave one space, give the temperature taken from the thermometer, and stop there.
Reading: 90 °C
